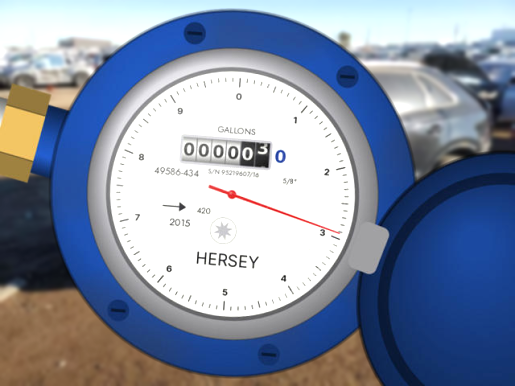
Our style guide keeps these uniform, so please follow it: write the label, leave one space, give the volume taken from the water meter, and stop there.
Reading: 32.9 gal
